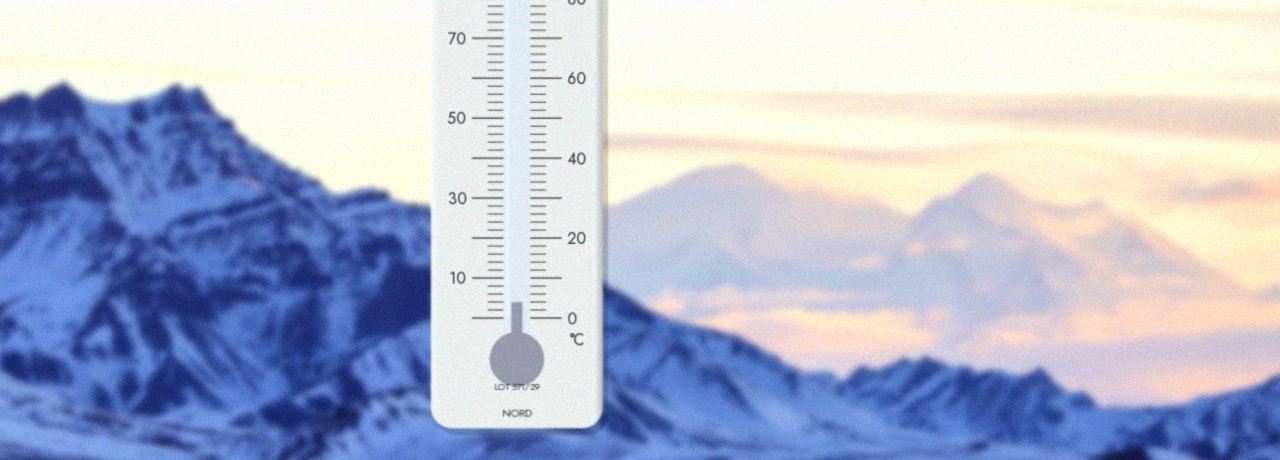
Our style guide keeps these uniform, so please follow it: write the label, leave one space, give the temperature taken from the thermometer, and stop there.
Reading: 4 °C
